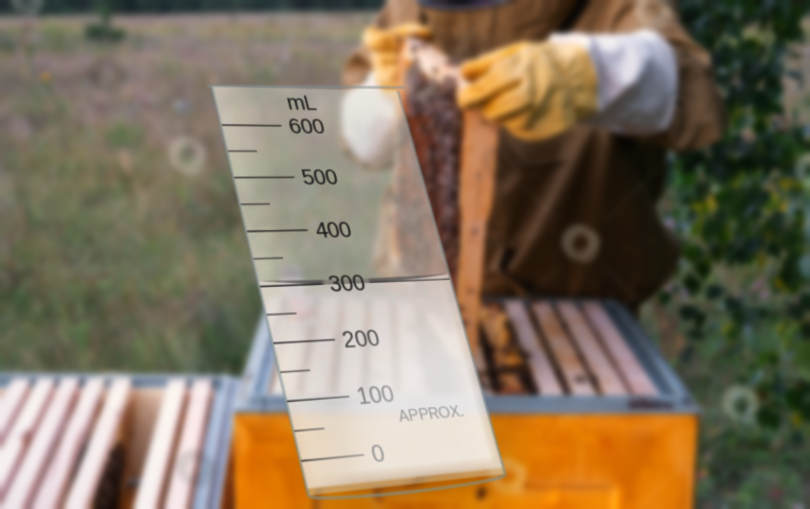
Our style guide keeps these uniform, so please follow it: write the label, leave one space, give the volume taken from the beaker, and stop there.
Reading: 300 mL
